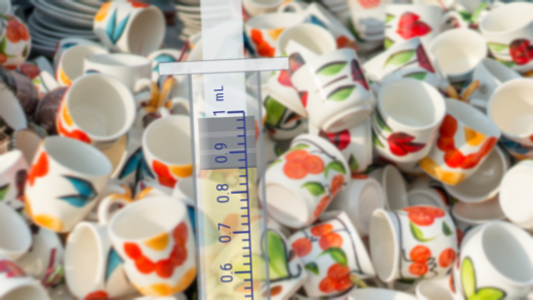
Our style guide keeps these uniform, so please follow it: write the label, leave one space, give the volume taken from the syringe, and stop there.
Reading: 0.86 mL
